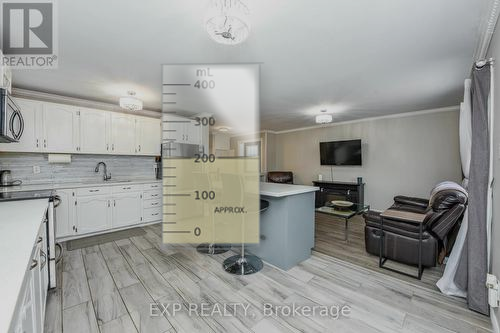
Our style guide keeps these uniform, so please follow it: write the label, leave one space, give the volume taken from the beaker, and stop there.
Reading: 200 mL
